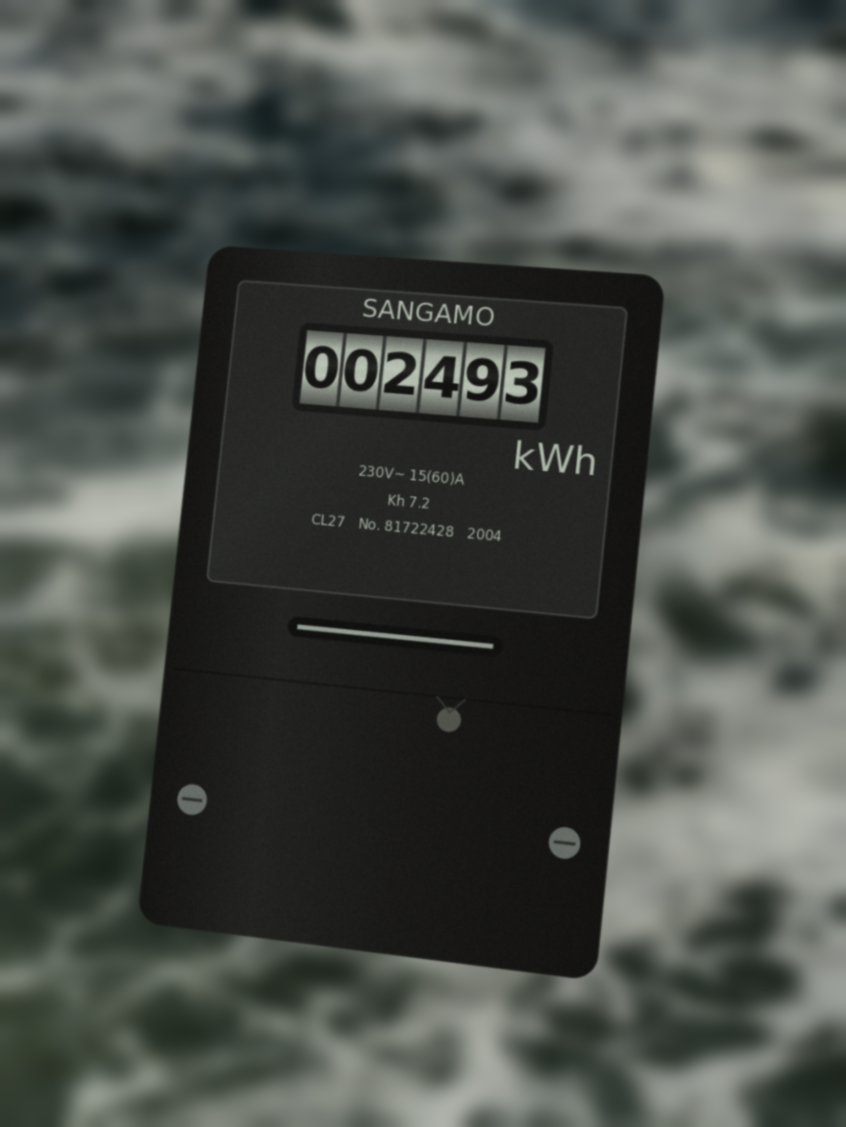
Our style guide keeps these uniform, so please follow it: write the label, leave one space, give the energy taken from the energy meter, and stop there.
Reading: 2493 kWh
